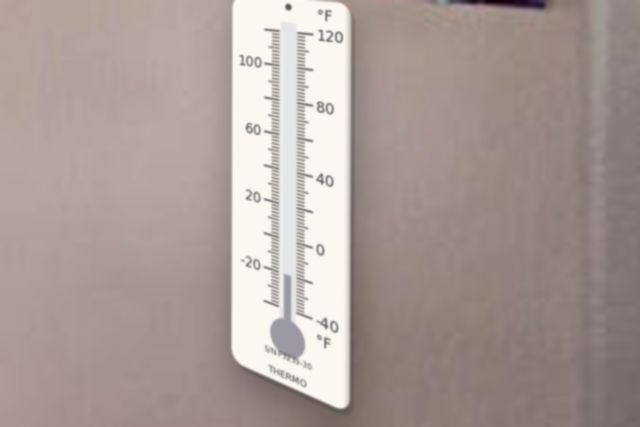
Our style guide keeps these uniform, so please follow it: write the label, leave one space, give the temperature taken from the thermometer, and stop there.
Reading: -20 °F
